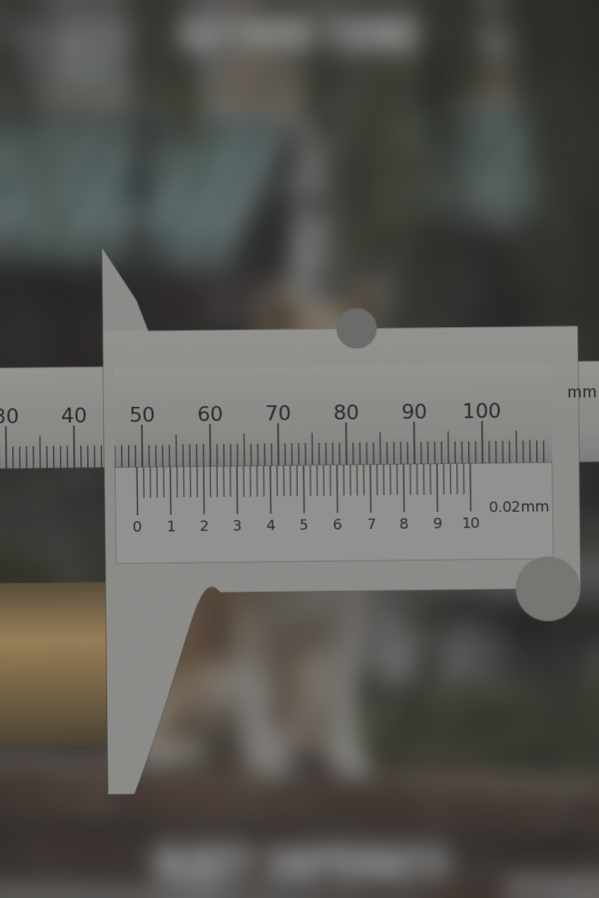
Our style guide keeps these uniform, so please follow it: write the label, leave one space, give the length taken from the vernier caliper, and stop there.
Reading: 49.2 mm
